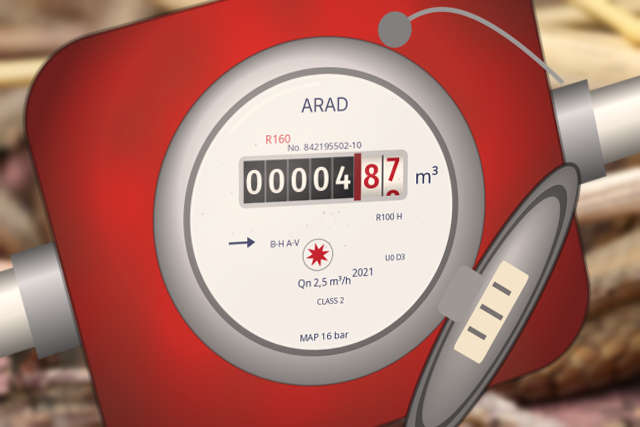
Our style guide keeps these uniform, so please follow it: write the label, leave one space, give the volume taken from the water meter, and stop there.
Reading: 4.87 m³
